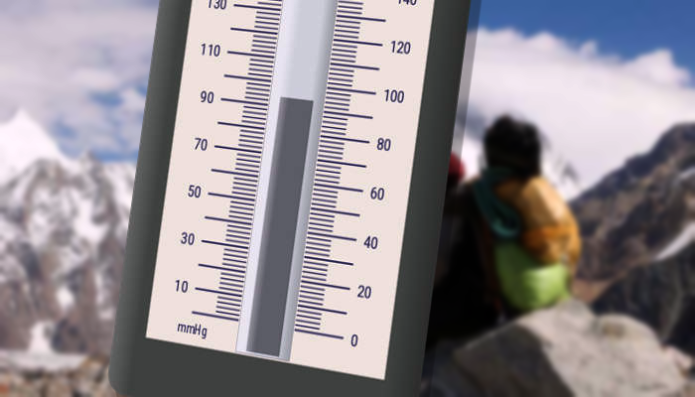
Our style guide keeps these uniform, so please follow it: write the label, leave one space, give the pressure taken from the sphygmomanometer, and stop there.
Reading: 94 mmHg
